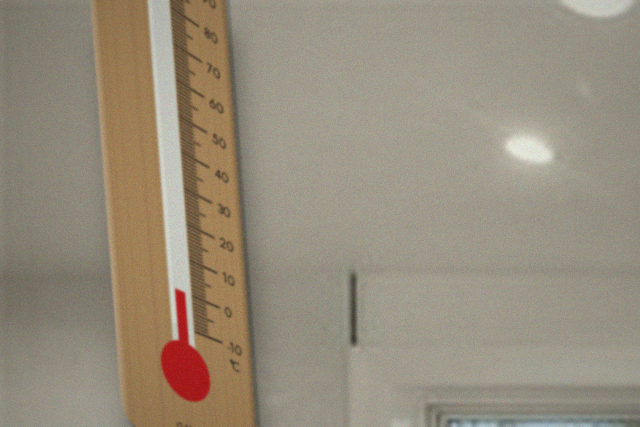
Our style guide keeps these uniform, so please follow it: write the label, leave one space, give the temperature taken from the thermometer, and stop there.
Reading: 0 °C
